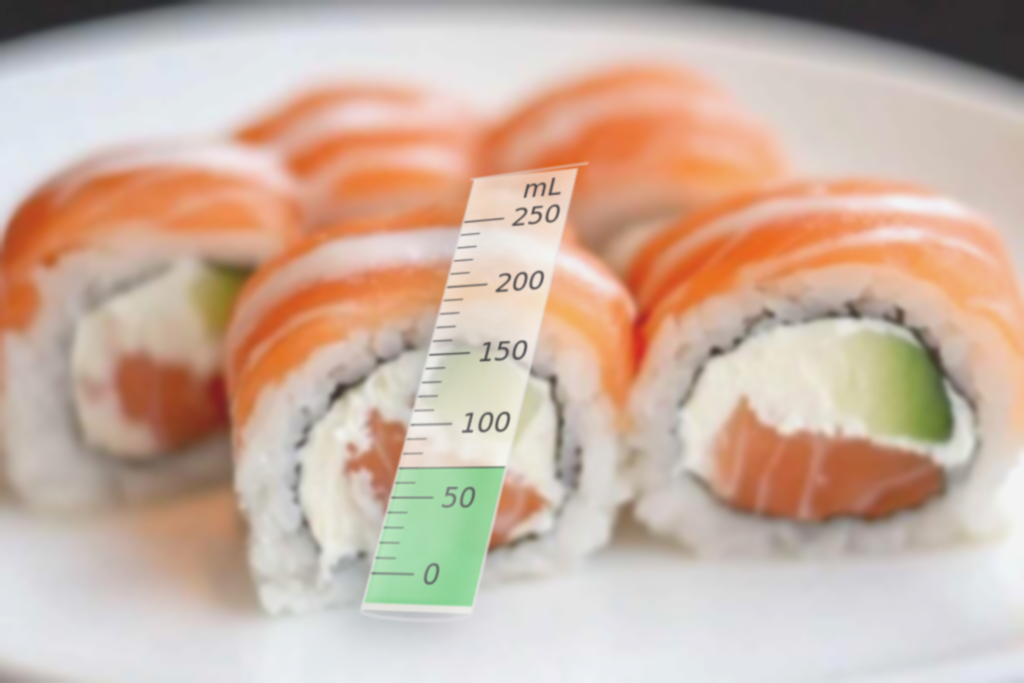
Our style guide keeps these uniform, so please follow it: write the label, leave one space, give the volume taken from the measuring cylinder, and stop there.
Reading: 70 mL
